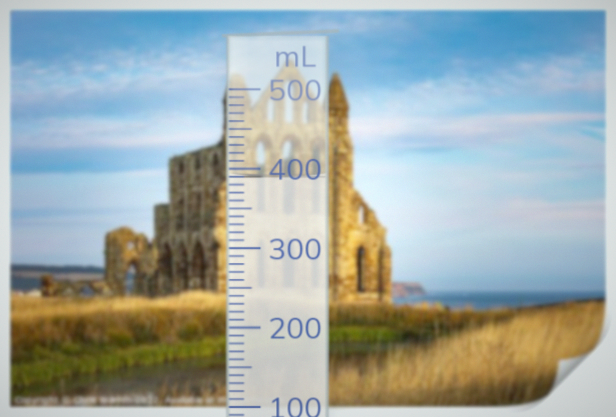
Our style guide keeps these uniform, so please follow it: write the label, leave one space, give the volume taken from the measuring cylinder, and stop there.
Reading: 390 mL
